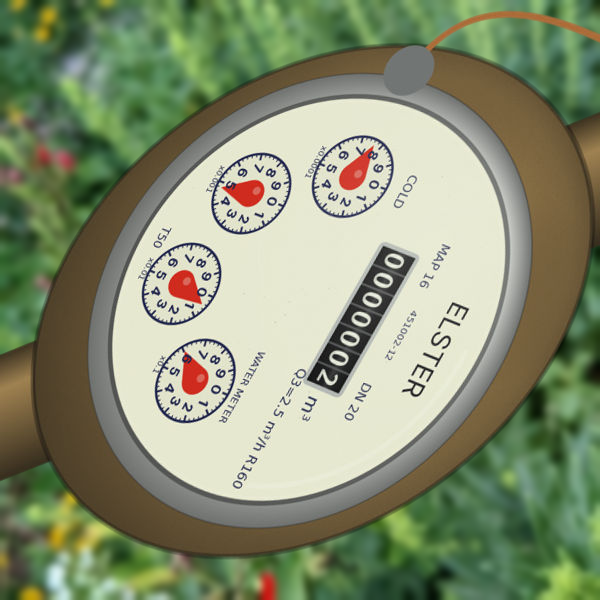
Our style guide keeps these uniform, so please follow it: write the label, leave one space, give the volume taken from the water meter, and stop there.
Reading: 2.6047 m³
